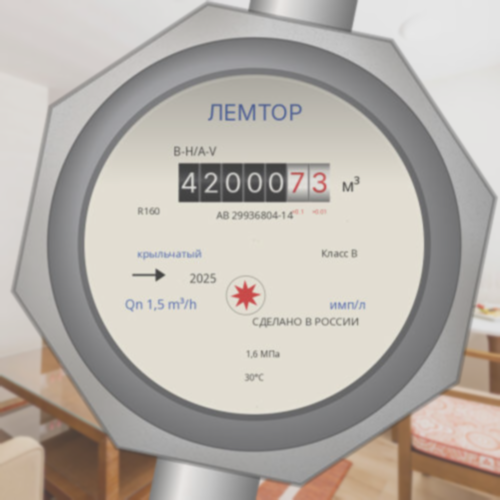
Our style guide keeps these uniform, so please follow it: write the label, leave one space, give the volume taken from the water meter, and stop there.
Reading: 42000.73 m³
